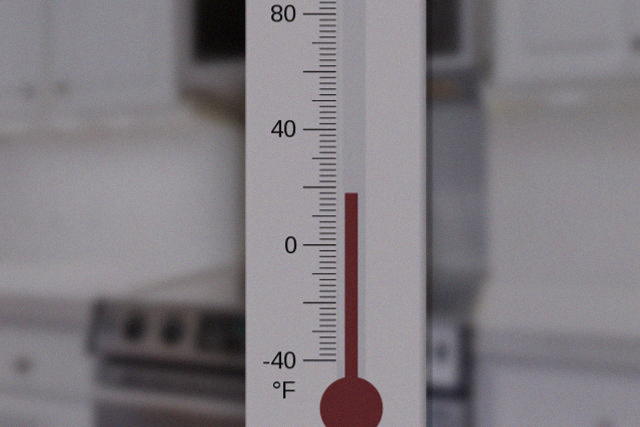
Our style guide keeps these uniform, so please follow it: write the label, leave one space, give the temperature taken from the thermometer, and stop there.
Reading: 18 °F
